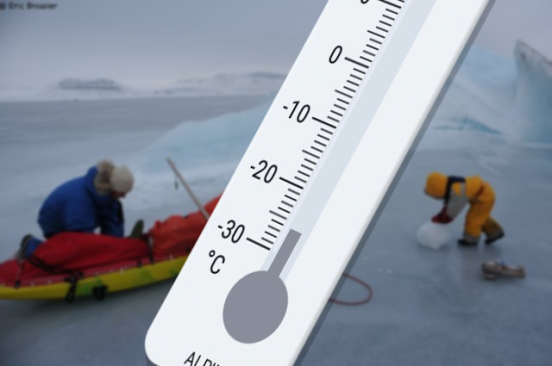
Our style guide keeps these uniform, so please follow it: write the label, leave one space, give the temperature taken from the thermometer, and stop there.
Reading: -26 °C
